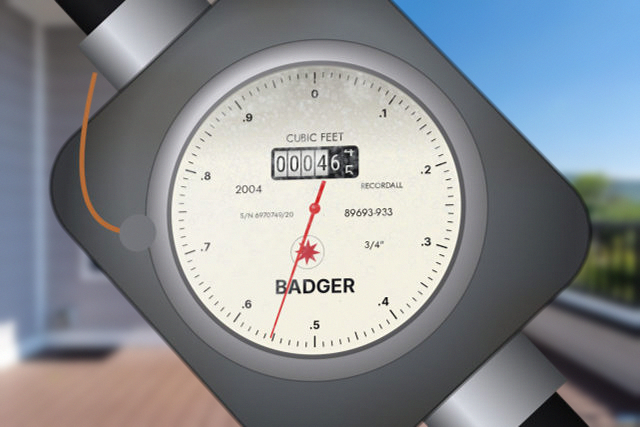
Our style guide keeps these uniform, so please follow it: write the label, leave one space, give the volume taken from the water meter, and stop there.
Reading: 464.55 ft³
